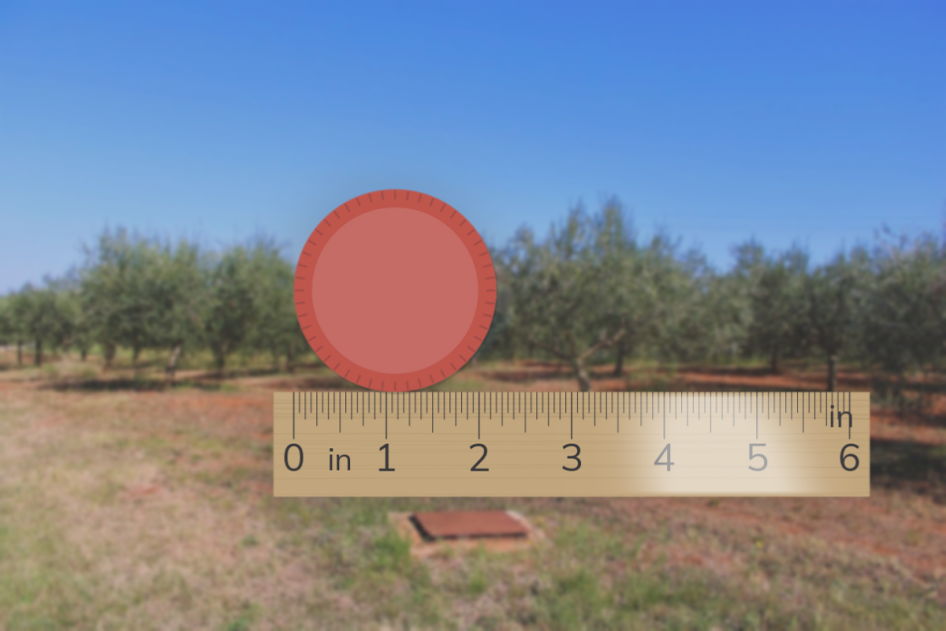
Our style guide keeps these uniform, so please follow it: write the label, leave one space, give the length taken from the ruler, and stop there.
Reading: 2.1875 in
